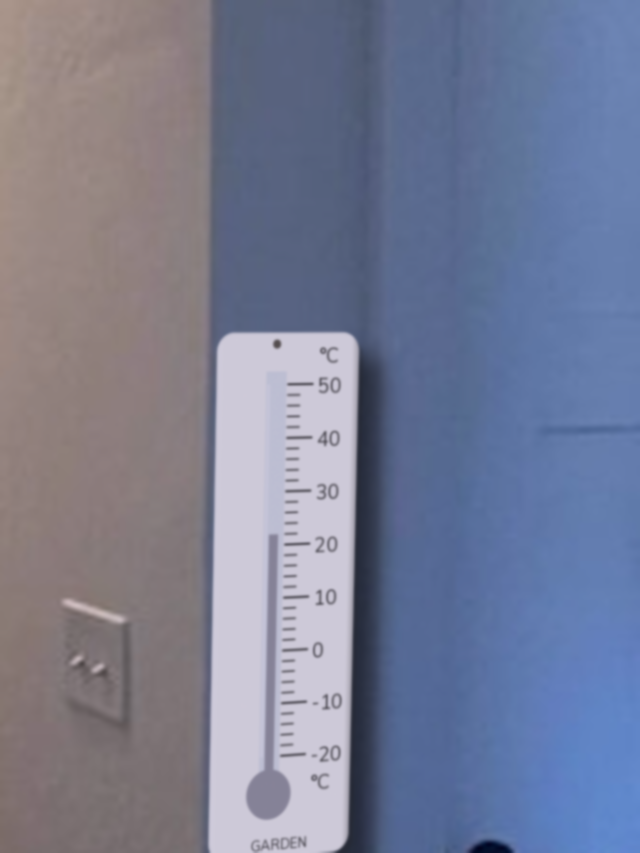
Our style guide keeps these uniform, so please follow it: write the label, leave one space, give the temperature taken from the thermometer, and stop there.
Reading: 22 °C
